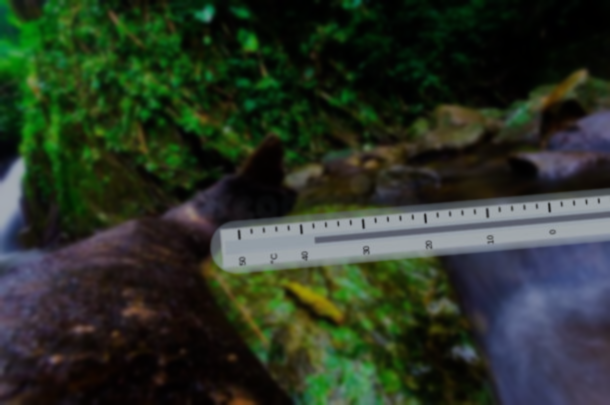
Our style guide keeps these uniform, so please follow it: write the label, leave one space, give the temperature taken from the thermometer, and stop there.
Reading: 38 °C
